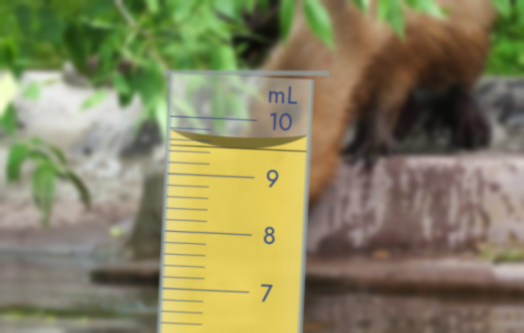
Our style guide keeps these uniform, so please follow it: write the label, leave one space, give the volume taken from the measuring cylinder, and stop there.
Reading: 9.5 mL
